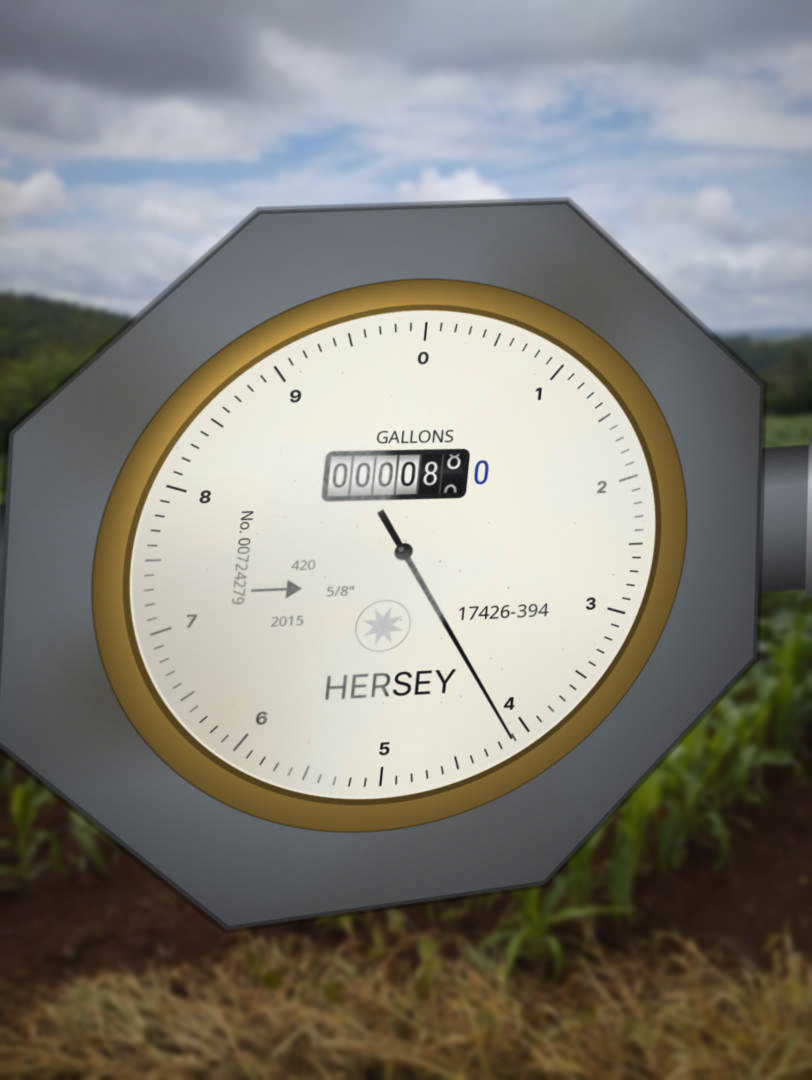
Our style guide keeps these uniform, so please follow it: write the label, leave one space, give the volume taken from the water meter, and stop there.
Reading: 884.1 gal
